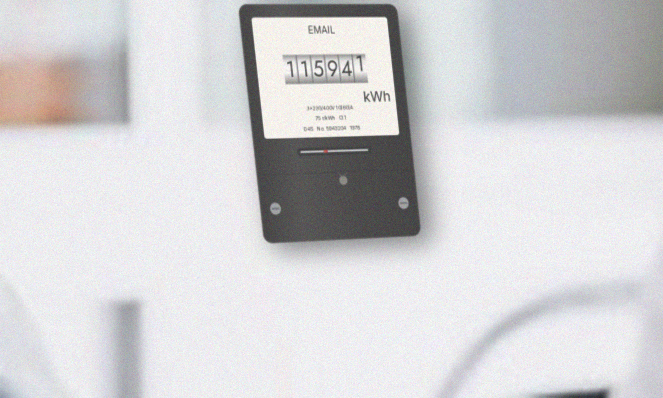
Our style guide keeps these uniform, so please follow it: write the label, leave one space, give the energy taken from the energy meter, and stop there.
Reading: 115941 kWh
